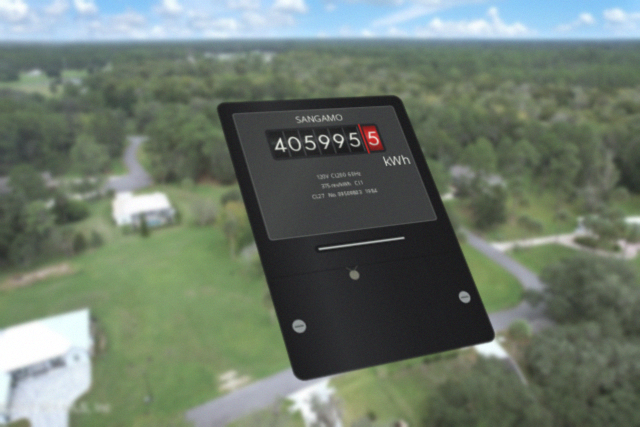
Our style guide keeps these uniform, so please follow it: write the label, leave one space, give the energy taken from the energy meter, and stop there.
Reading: 405995.5 kWh
